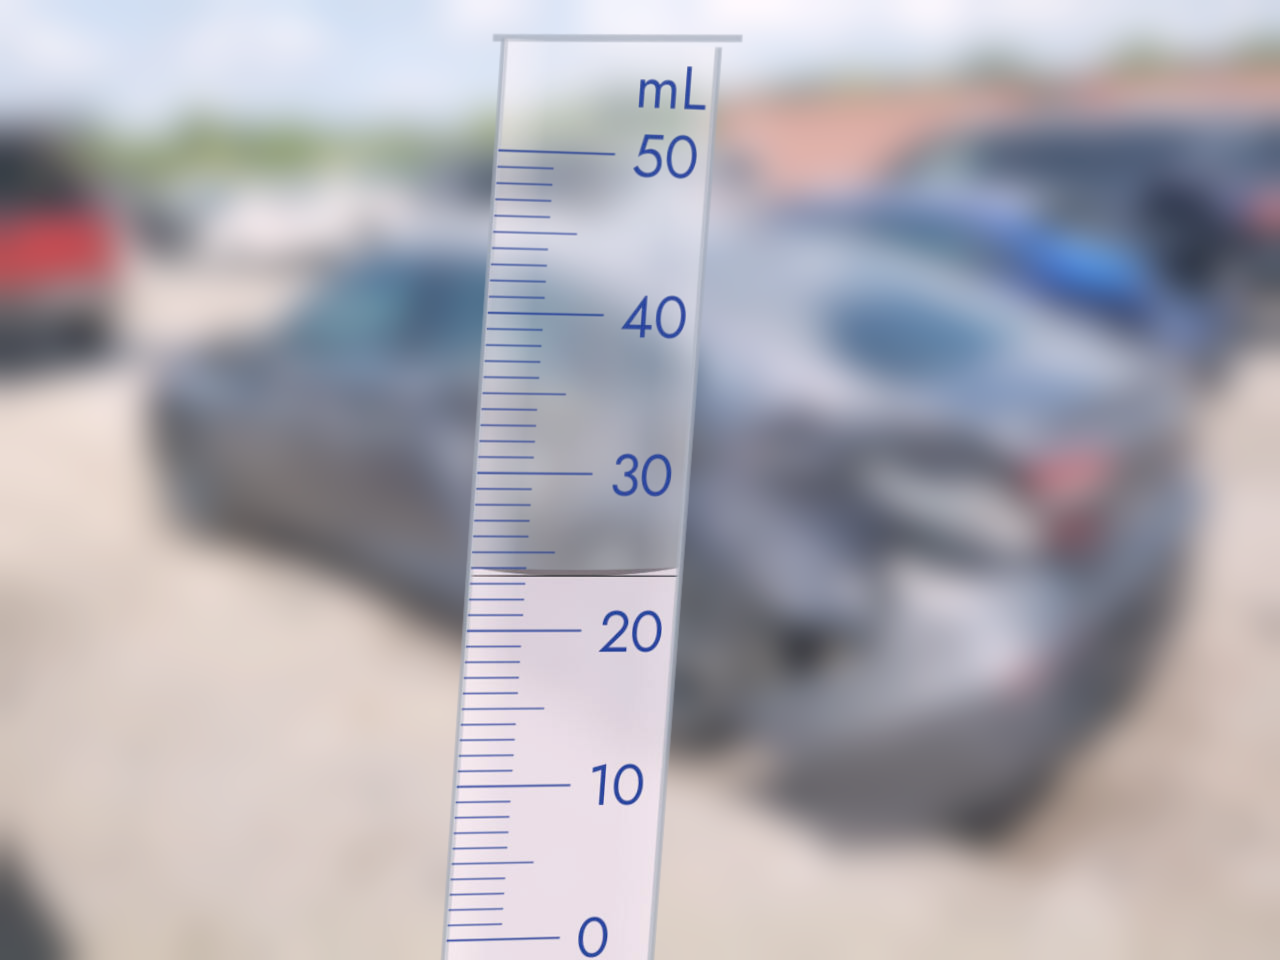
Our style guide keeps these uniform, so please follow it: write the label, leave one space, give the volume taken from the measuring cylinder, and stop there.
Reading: 23.5 mL
